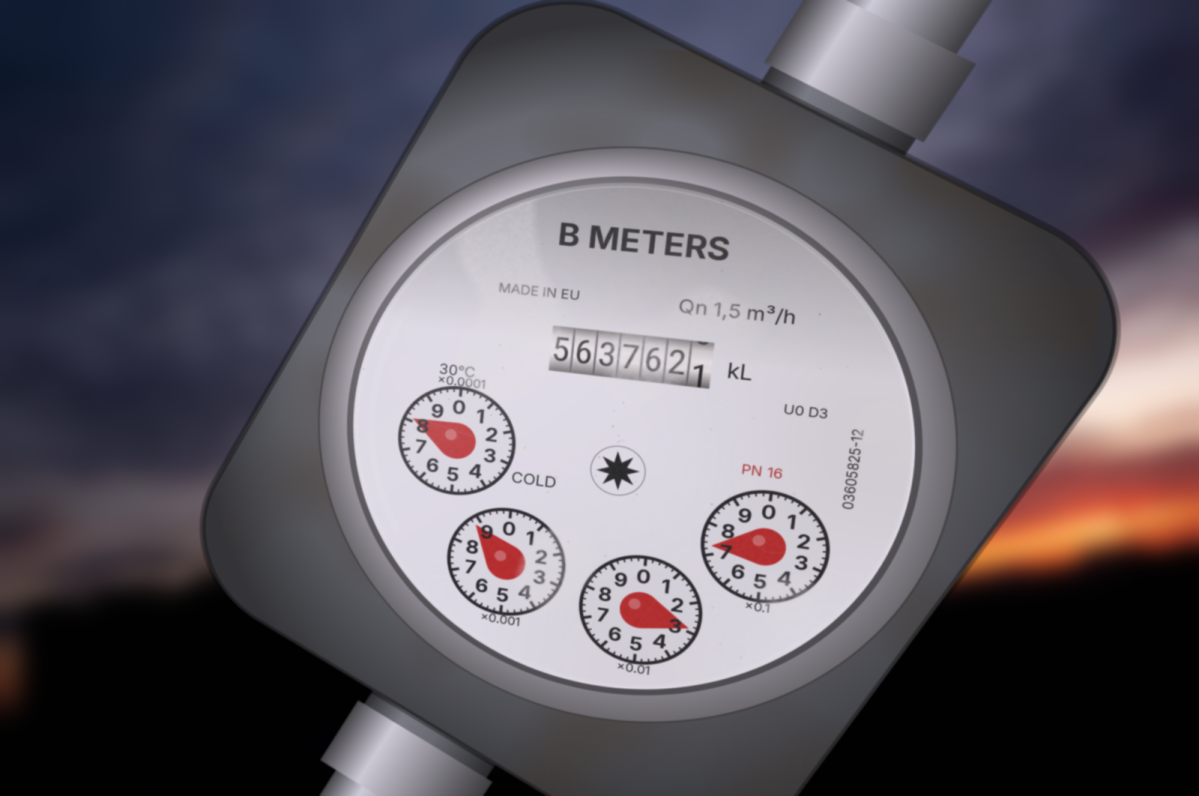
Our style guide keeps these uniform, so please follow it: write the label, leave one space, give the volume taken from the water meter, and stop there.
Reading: 5637620.7288 kL
